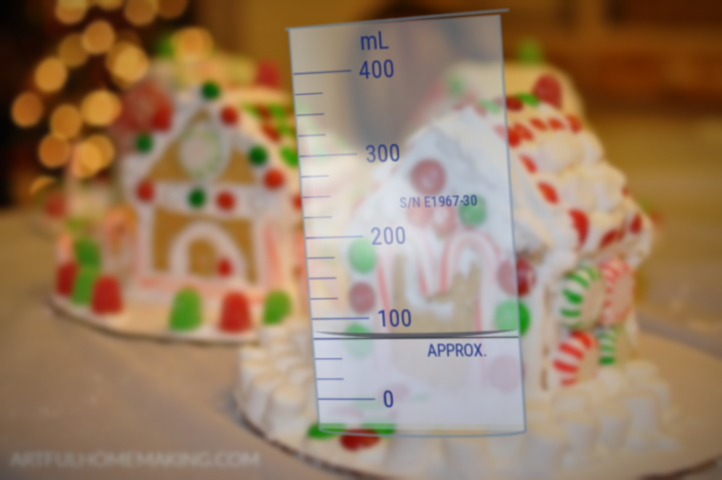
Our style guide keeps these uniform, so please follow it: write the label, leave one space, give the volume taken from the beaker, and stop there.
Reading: 75 mL
